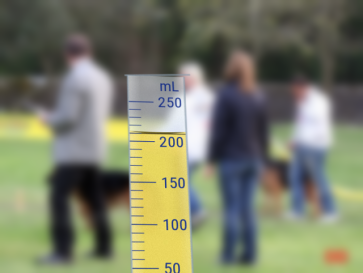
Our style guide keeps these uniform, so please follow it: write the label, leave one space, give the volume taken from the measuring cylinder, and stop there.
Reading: 210 mL
